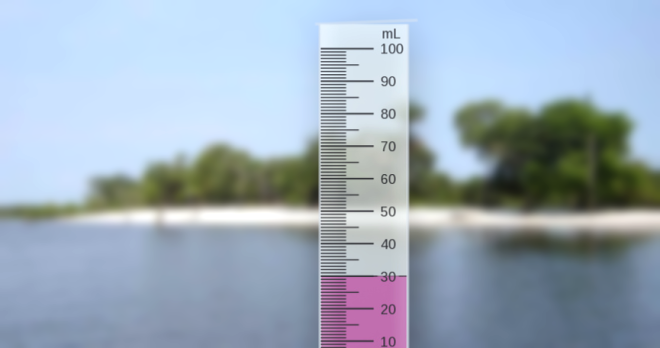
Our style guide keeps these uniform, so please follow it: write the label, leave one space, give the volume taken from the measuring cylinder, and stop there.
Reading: 30 mL
